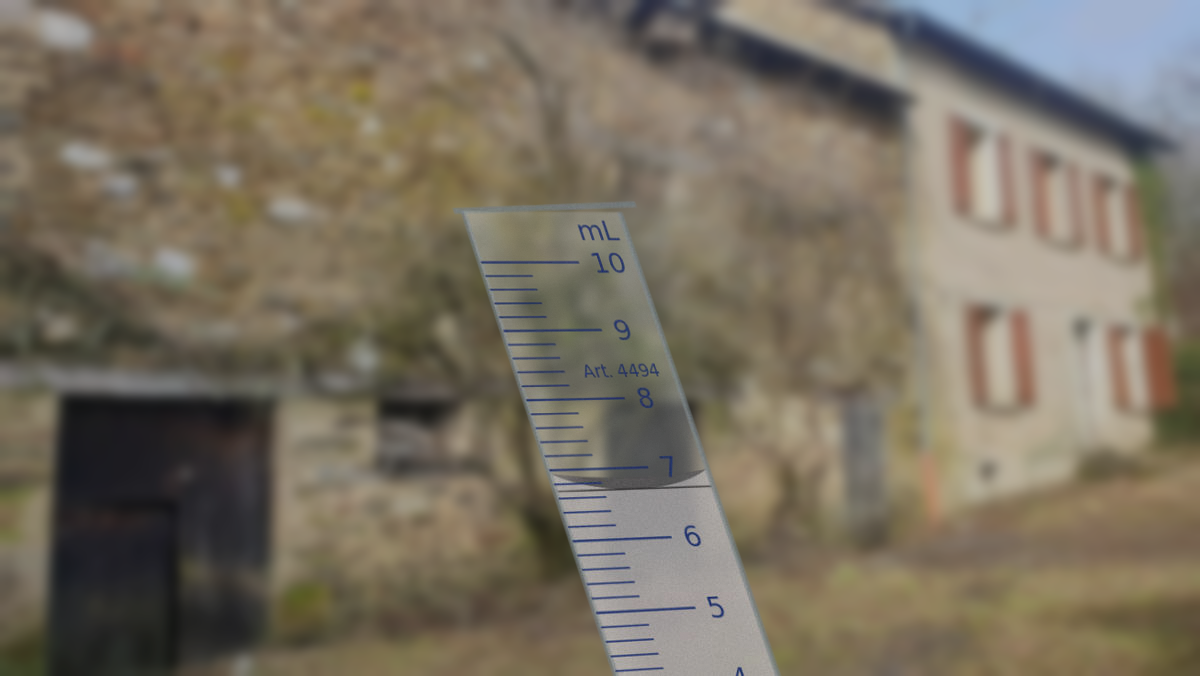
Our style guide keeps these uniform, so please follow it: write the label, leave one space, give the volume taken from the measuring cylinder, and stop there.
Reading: 6.7 mL
